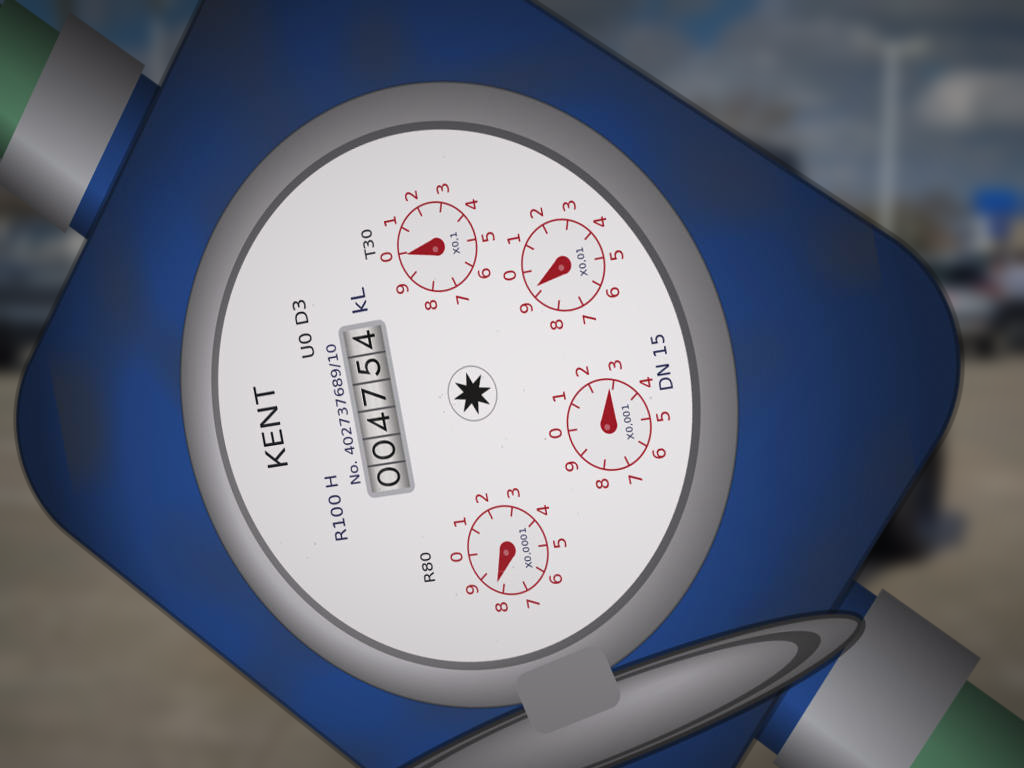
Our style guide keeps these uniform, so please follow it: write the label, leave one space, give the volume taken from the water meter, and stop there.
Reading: 4753.9928 kL
